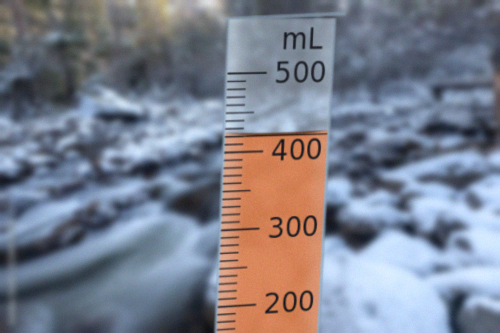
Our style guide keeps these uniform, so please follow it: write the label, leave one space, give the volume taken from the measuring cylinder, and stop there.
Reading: 420 mL
